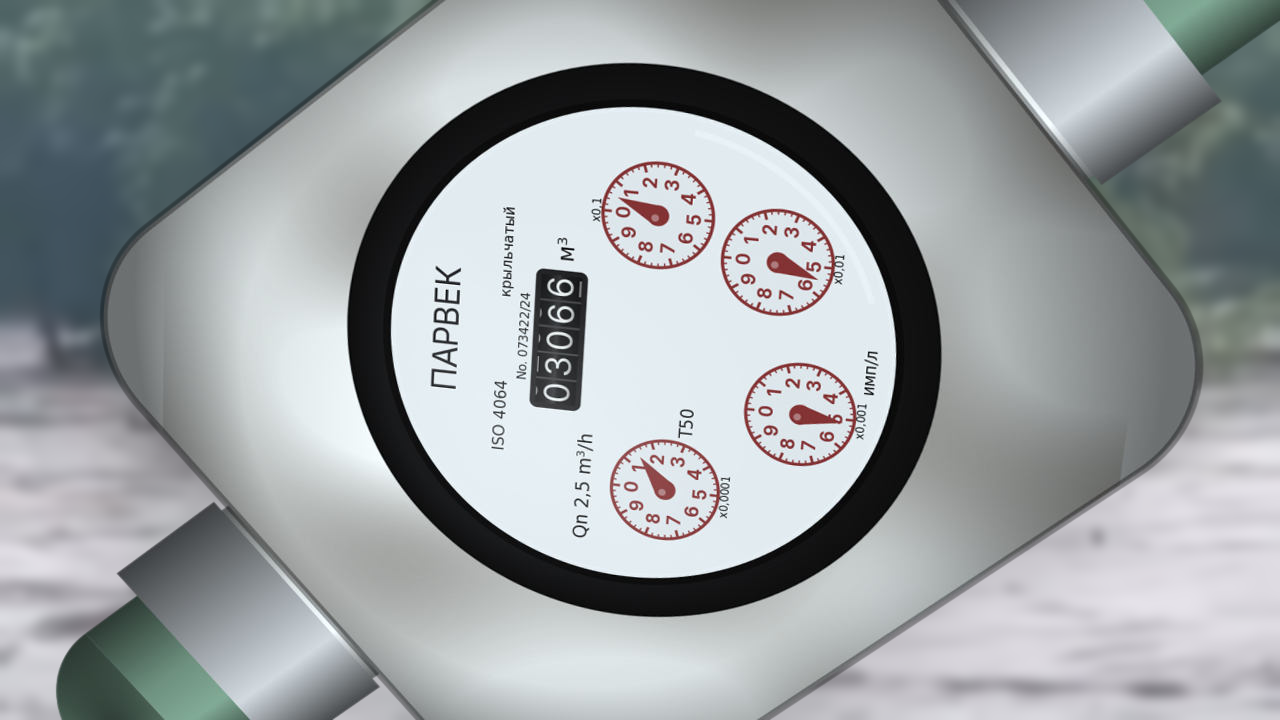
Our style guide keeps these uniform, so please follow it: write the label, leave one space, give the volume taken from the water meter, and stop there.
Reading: 3066.0551 m³
